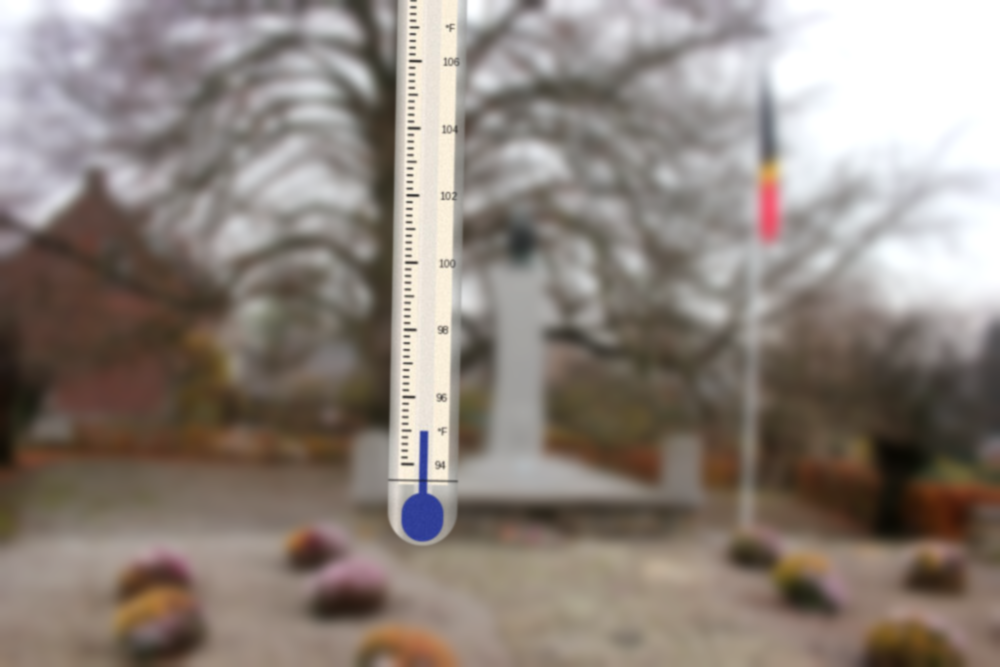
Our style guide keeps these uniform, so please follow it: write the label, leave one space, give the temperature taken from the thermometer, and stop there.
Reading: 95 °F
